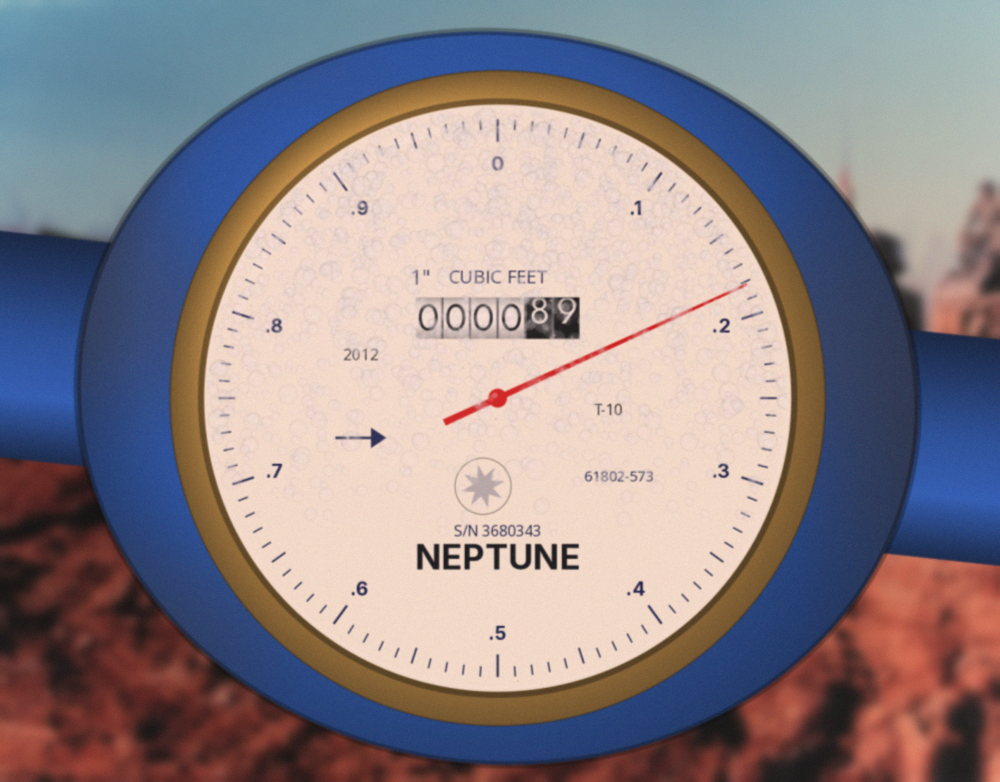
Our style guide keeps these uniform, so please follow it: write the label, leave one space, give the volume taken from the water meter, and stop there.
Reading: 89.18 ft³
